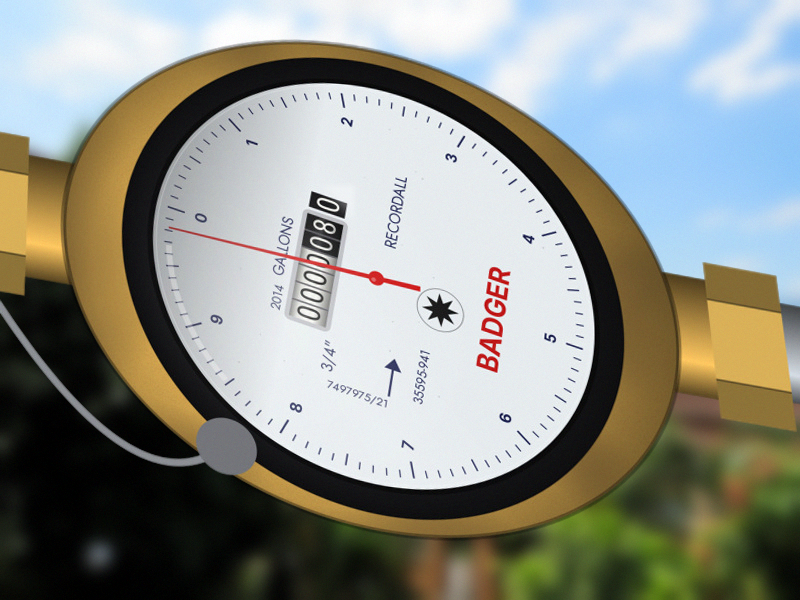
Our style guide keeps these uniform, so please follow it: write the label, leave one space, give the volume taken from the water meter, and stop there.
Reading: 79.8 gal
